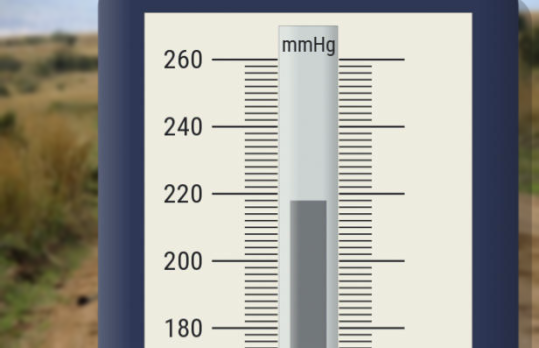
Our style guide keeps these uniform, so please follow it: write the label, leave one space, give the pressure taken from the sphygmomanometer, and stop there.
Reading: 218 mmHg
